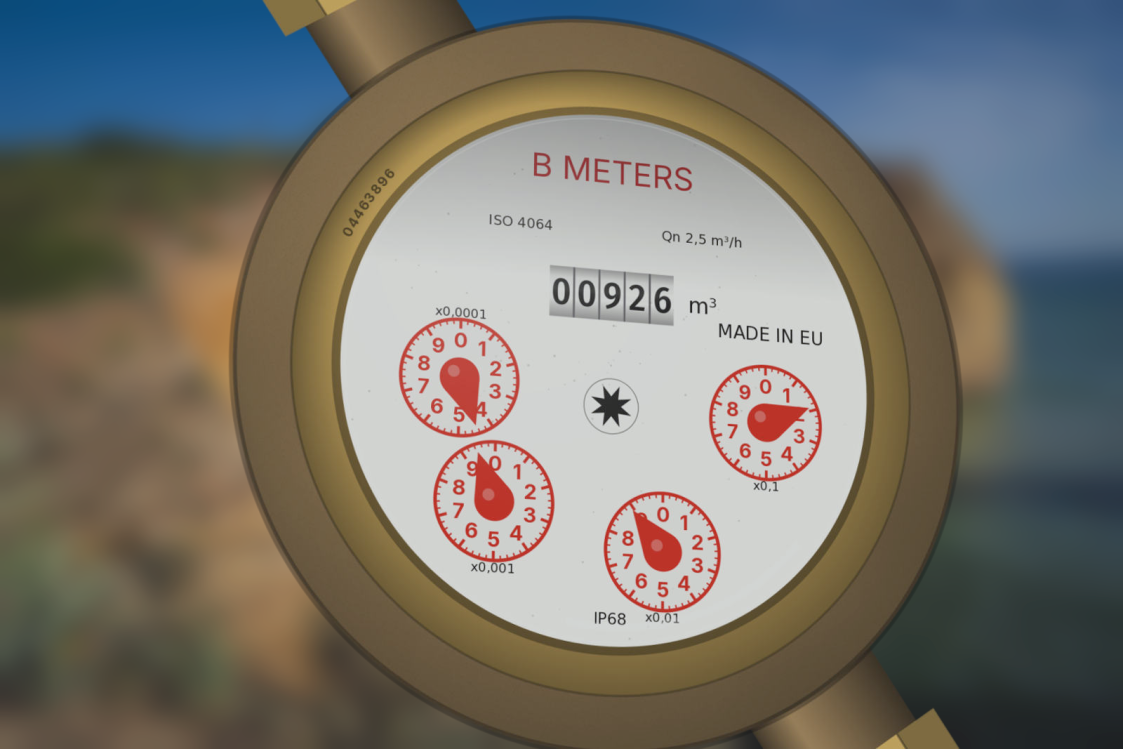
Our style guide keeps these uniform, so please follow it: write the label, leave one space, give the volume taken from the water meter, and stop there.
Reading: 926.1894 m³
